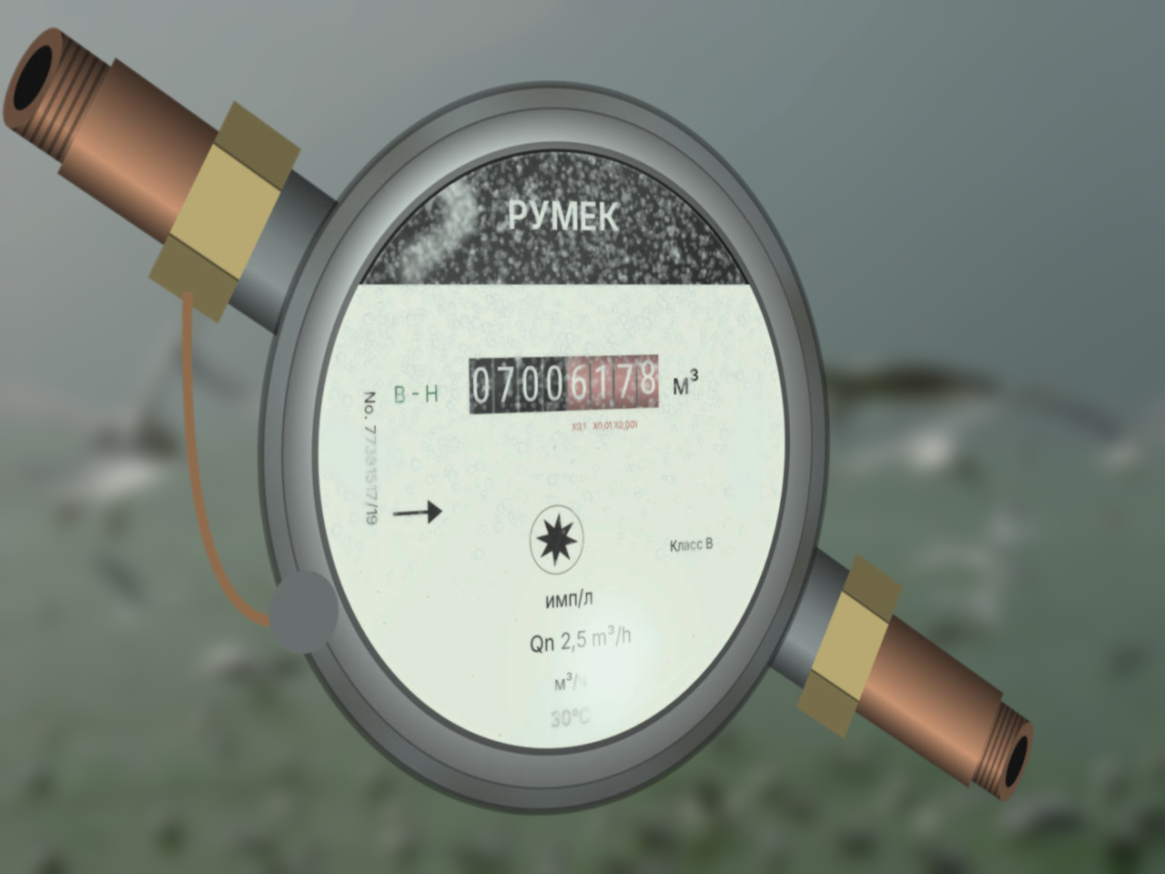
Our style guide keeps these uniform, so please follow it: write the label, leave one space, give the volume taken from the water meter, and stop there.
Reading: 700.6178 m³
